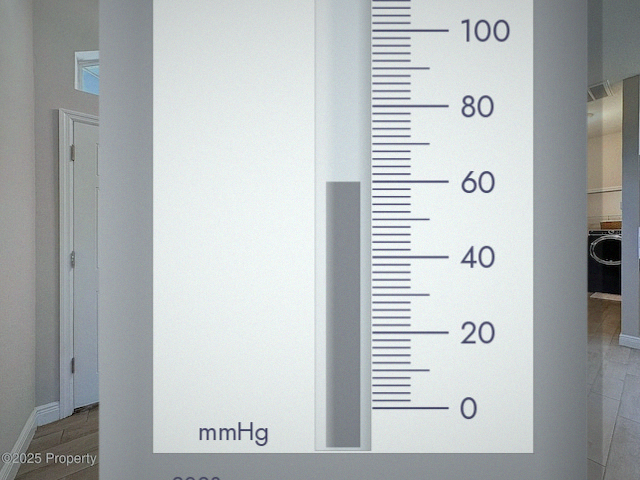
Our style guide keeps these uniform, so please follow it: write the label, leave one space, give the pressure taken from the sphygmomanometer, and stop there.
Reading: 60 mmHg
